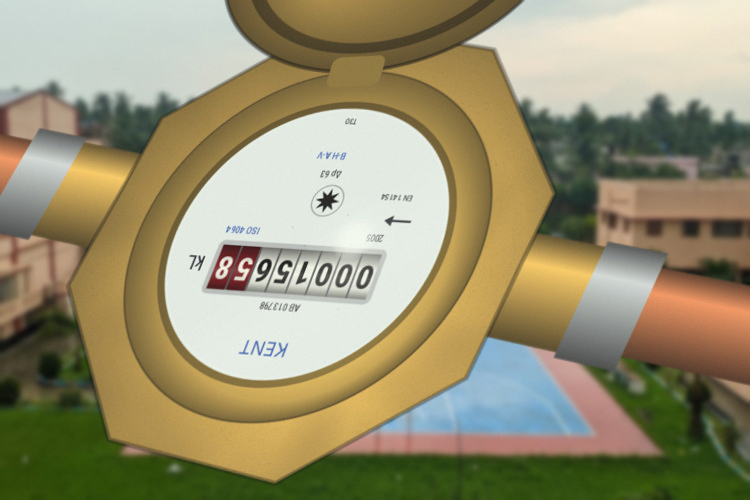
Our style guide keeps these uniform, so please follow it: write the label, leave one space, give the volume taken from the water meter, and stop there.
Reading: 156.58 kL
